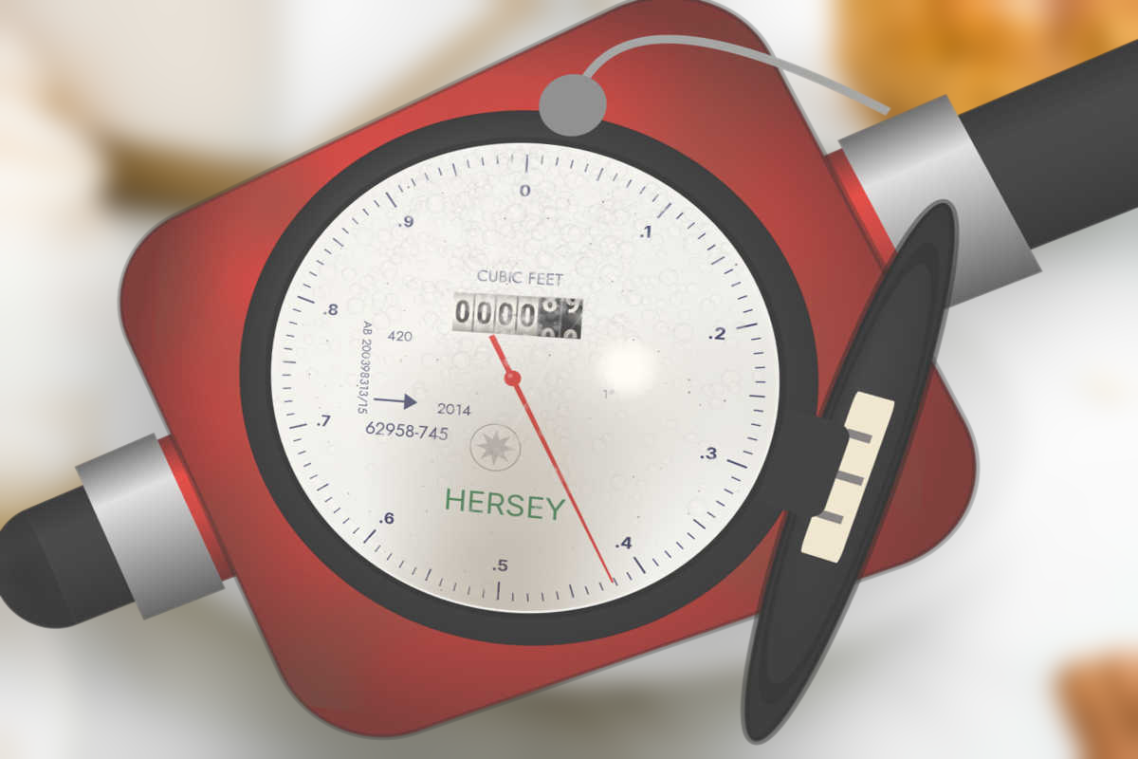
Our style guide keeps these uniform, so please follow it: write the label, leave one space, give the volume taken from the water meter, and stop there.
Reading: 89.42 ft³
